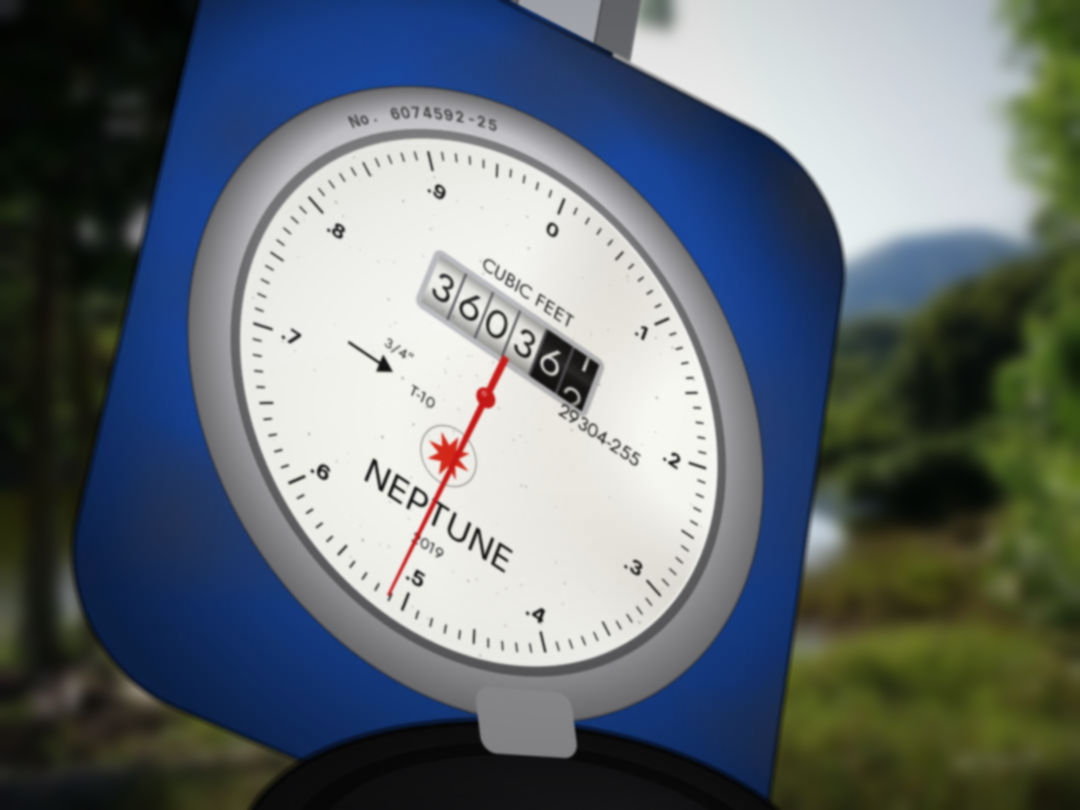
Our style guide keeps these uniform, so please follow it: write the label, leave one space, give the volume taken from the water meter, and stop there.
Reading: 360361.51 ft³
